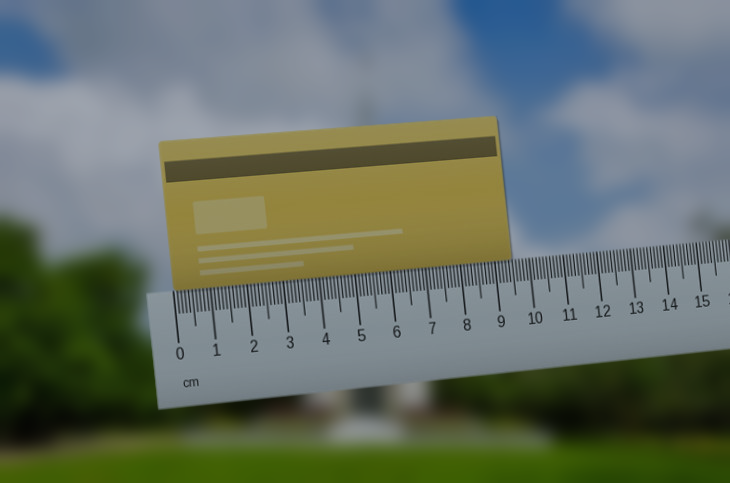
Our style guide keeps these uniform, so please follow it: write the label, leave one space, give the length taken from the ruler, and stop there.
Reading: 9.5 cm
